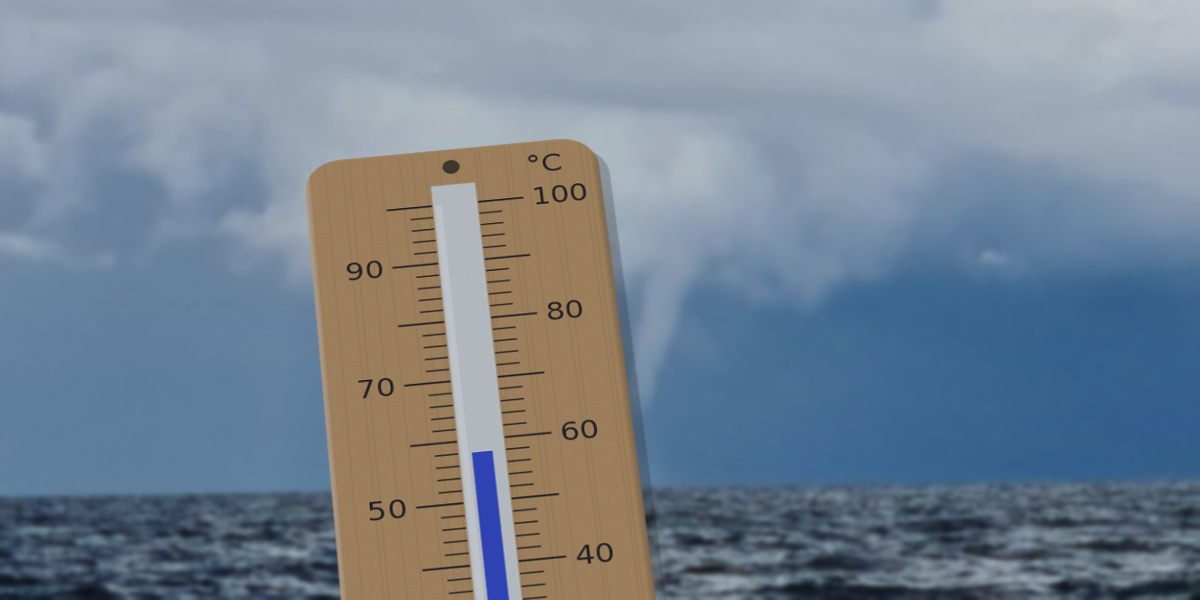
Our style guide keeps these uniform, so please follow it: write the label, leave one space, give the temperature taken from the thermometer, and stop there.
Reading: 58 °C
